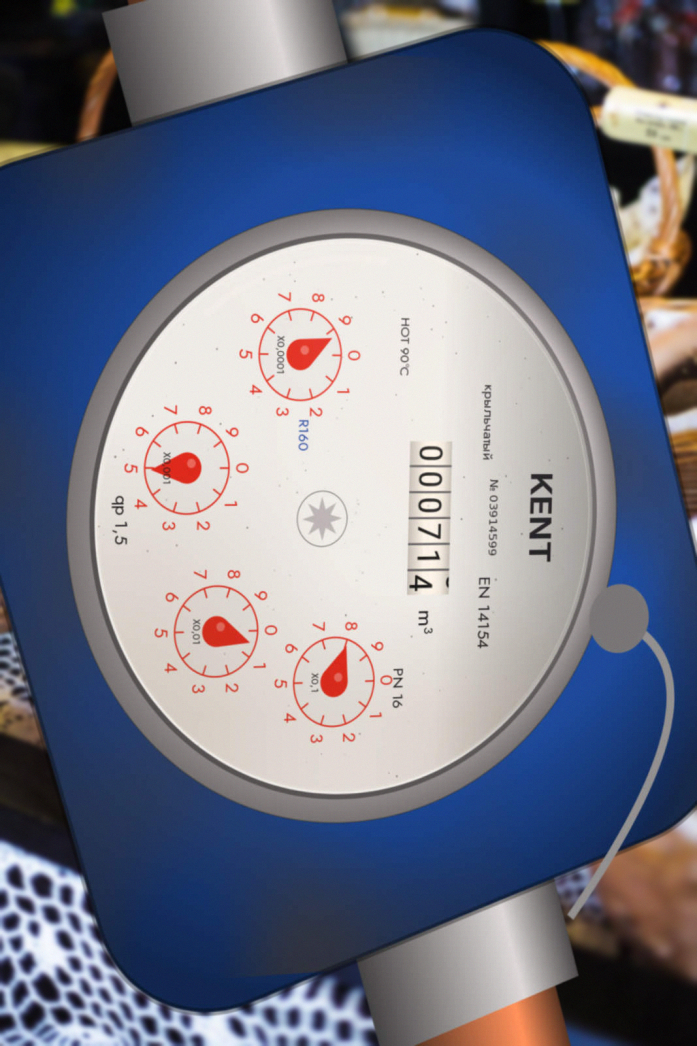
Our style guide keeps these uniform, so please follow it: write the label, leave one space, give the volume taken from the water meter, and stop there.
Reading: 713.8049 m³
